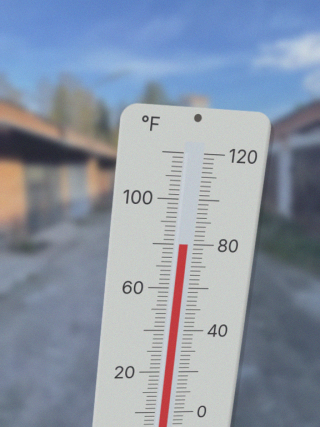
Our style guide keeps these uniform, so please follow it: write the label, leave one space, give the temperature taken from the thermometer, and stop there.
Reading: 80 °F
